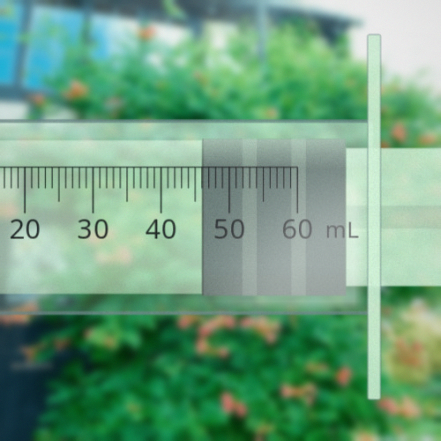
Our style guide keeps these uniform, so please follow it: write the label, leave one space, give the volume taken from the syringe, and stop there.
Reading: 46 mL
